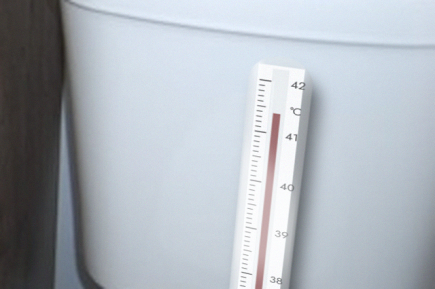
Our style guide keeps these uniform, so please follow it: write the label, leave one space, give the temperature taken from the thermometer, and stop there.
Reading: 41.4 °C
